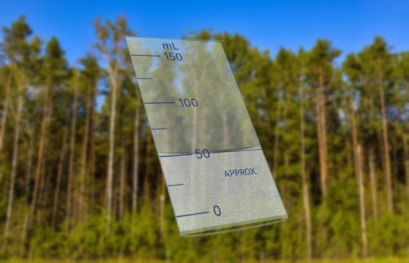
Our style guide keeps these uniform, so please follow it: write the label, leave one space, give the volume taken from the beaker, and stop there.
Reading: 50 mL
